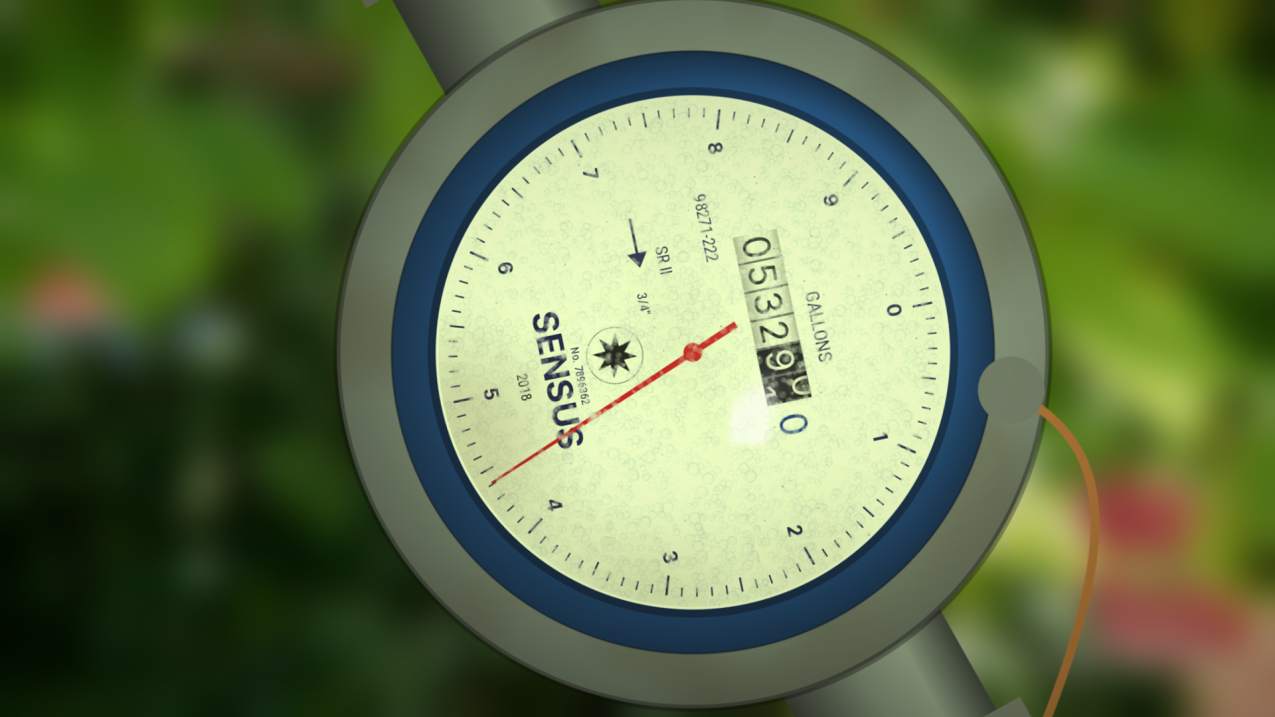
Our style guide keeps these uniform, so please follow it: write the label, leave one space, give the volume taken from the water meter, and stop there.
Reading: 532904.4 gal
